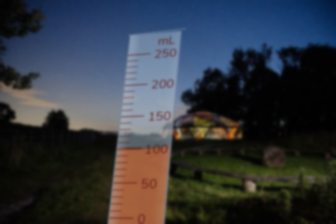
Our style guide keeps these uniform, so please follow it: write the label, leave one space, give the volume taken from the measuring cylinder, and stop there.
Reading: 100 mL
